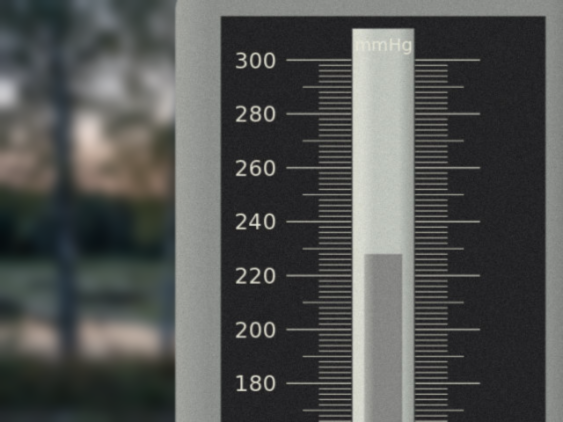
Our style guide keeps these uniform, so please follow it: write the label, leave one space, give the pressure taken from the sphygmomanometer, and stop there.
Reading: 228 mmHg
